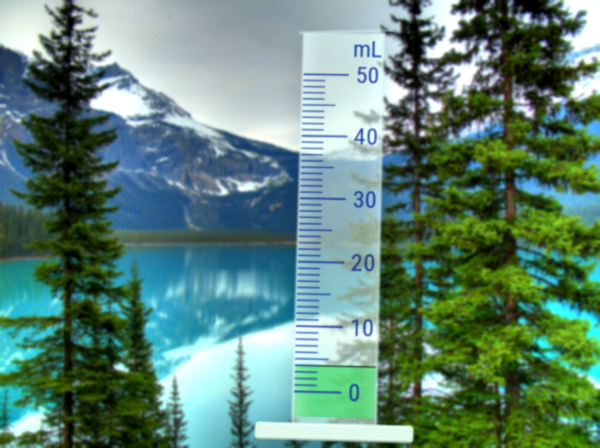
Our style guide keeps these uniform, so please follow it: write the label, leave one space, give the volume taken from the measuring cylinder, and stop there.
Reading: 4 mL
